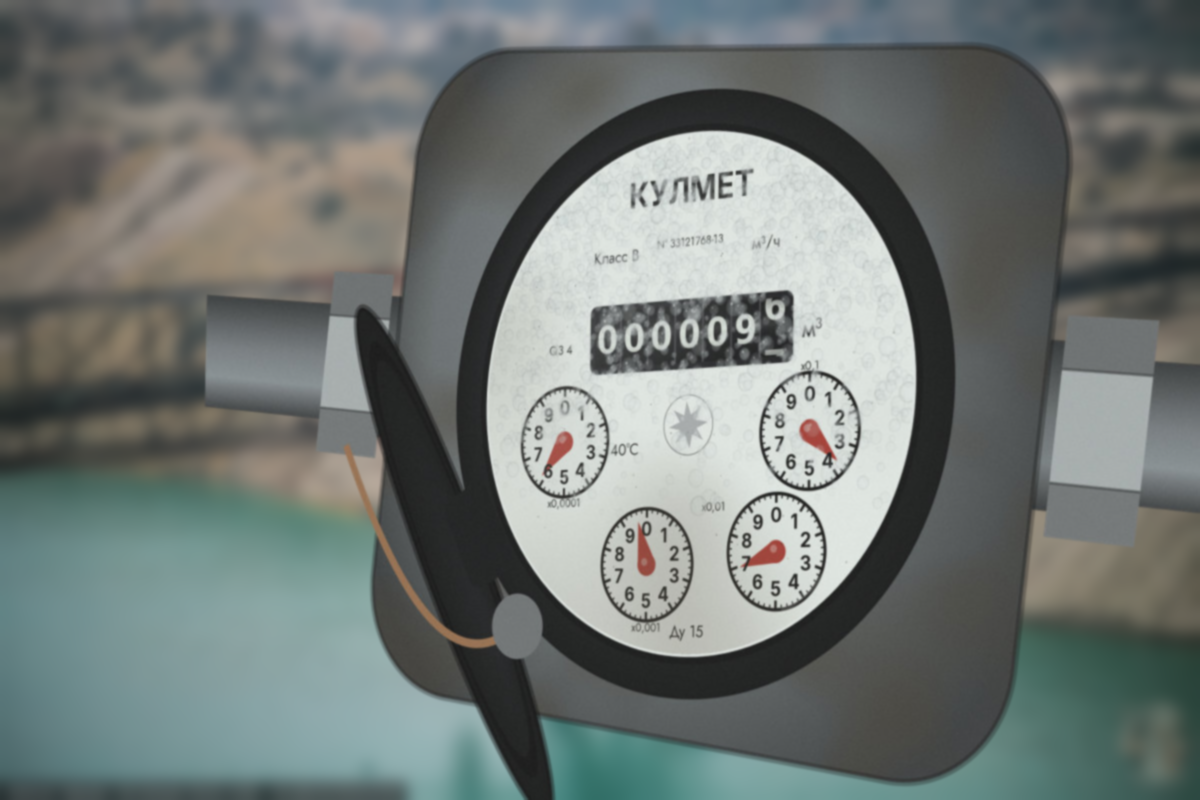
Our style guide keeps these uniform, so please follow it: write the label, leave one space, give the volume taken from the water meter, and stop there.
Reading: 96.3696 m³
